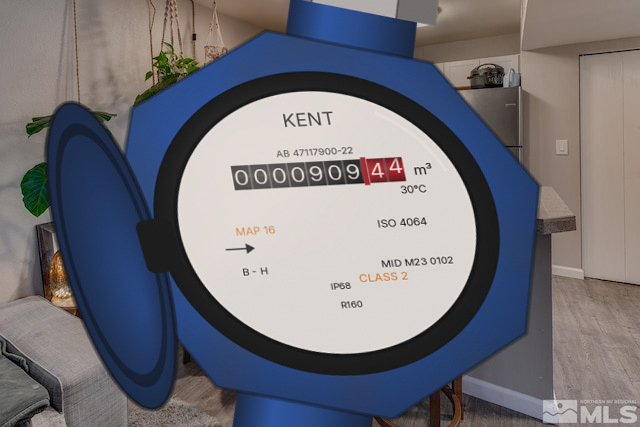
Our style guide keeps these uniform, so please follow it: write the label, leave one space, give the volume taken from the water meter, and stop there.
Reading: 909.44 m³
